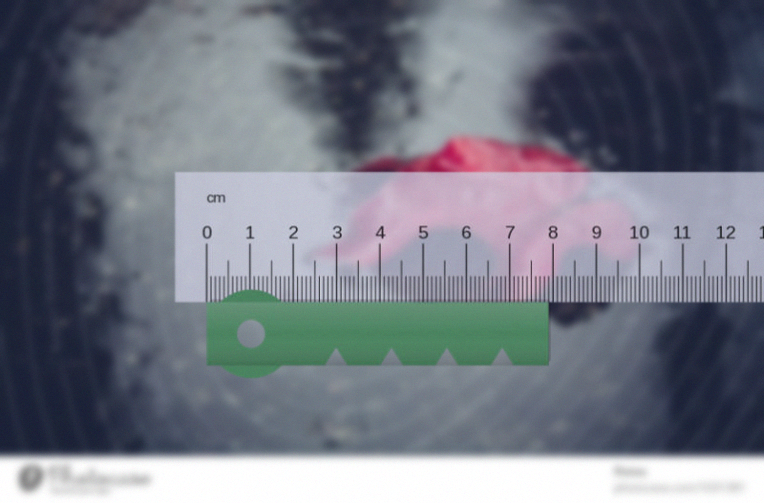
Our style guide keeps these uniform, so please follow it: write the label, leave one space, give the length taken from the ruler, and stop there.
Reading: 7.9 cm
